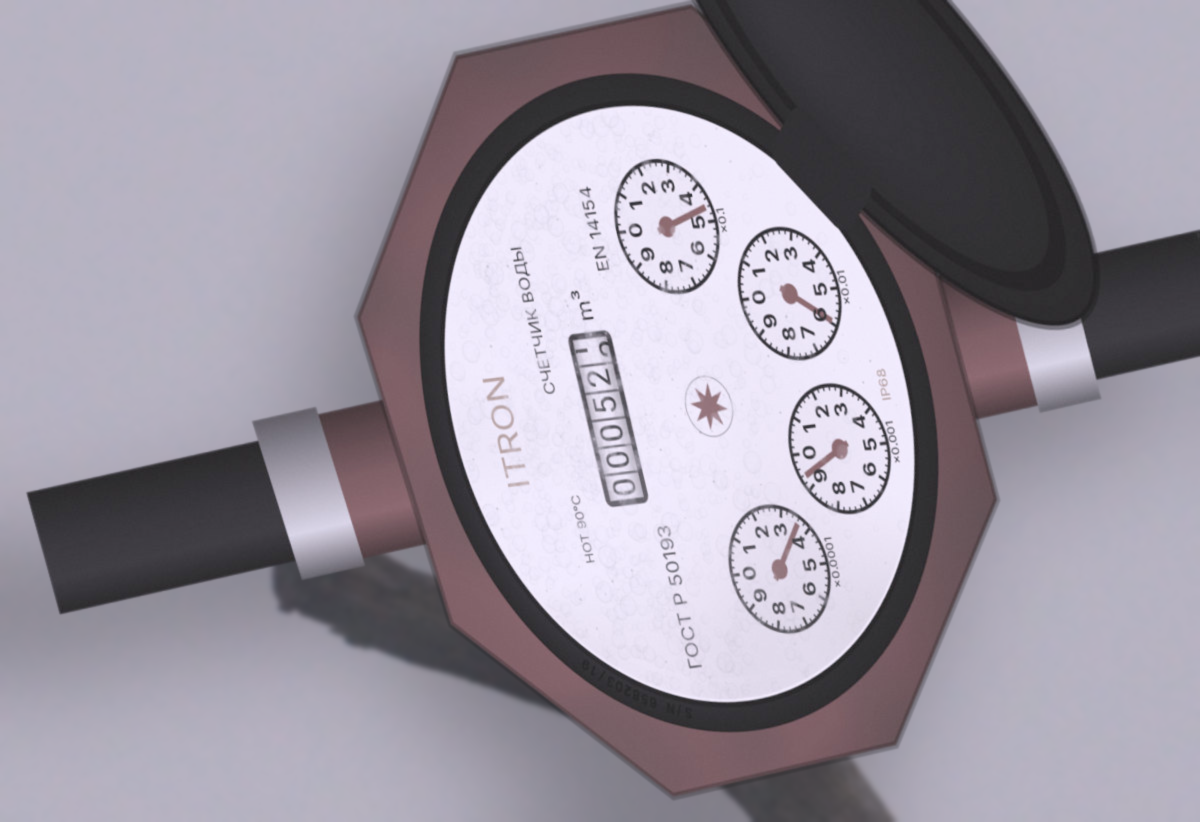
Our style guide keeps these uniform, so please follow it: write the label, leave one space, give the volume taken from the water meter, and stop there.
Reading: 521.4593 m³
